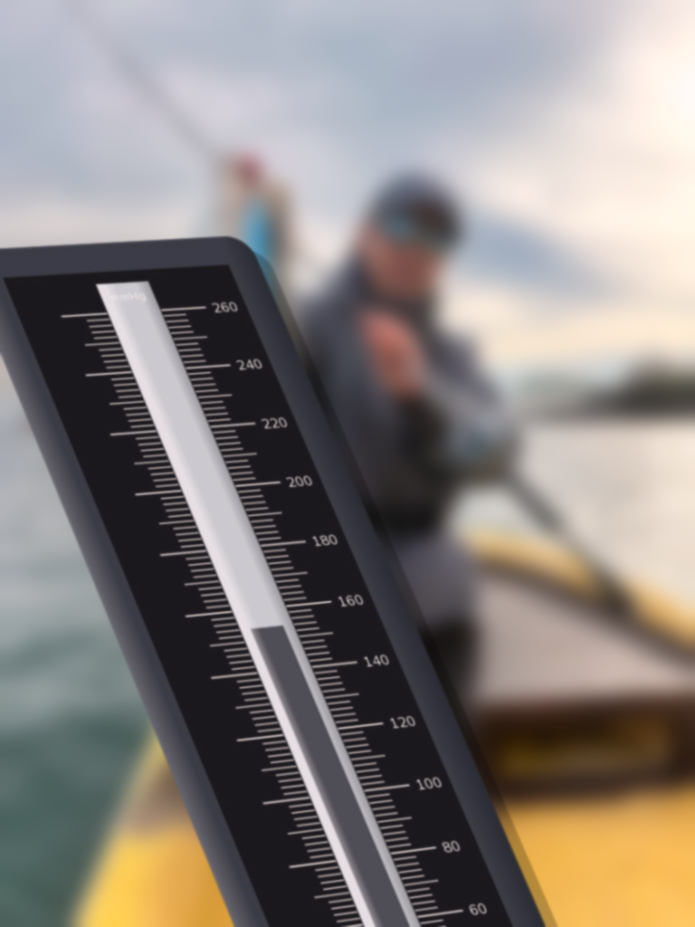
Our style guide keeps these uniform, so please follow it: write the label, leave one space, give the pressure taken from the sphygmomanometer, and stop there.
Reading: 154 mmHg
